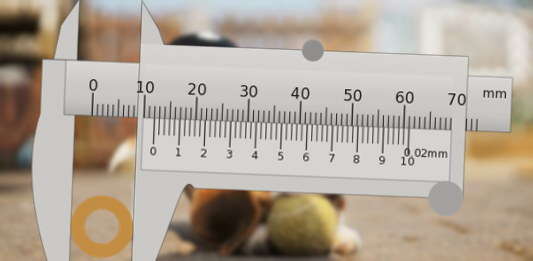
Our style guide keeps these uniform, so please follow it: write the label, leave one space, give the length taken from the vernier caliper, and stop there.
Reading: 12.0 mm
